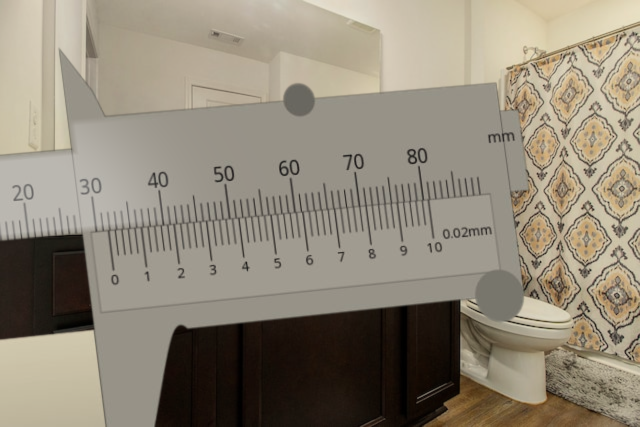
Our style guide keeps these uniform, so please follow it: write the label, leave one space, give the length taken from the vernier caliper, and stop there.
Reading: 31.8 mm
